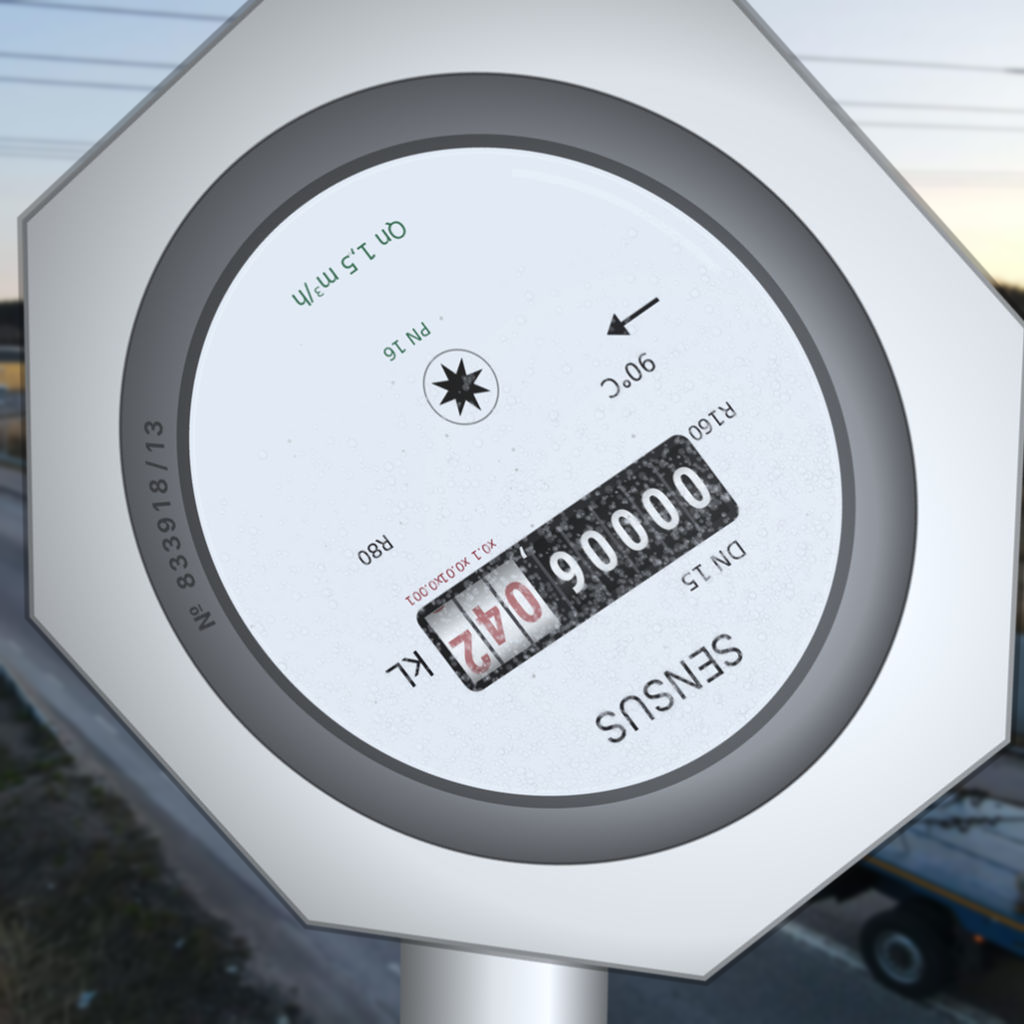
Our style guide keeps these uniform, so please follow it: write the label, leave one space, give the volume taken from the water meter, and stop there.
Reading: 6.042 kL
